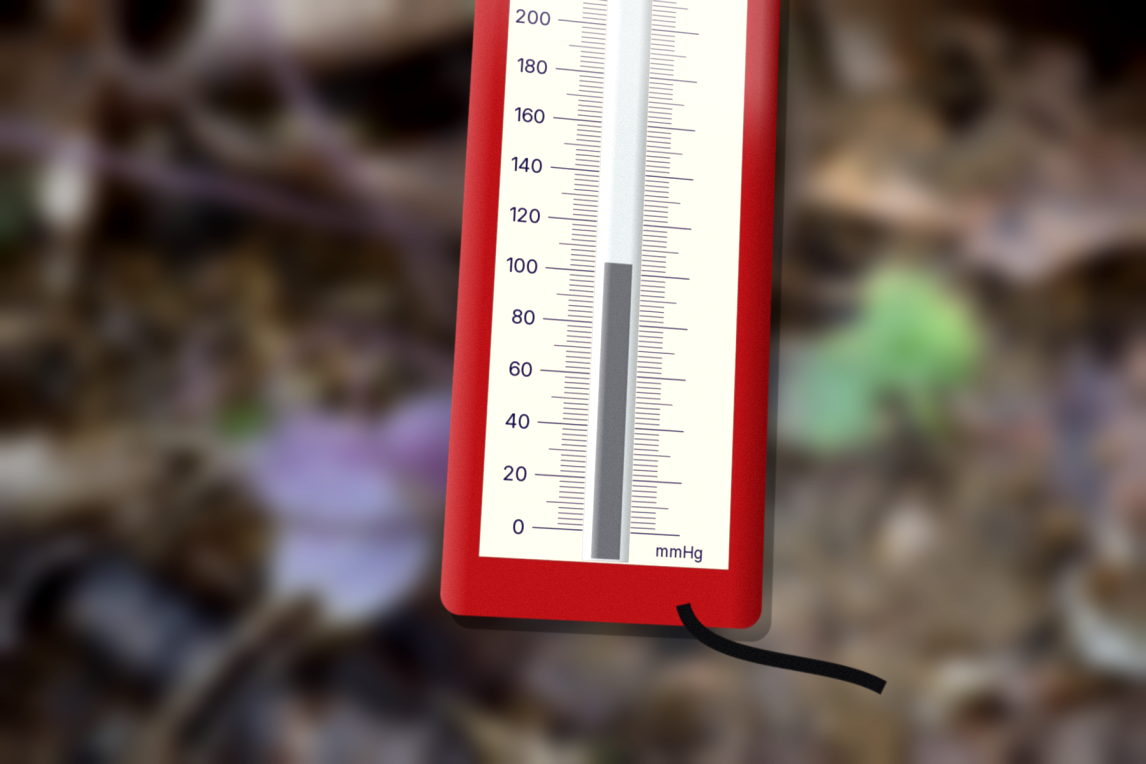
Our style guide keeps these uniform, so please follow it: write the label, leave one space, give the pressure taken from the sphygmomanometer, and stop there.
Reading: 104 mmHg
